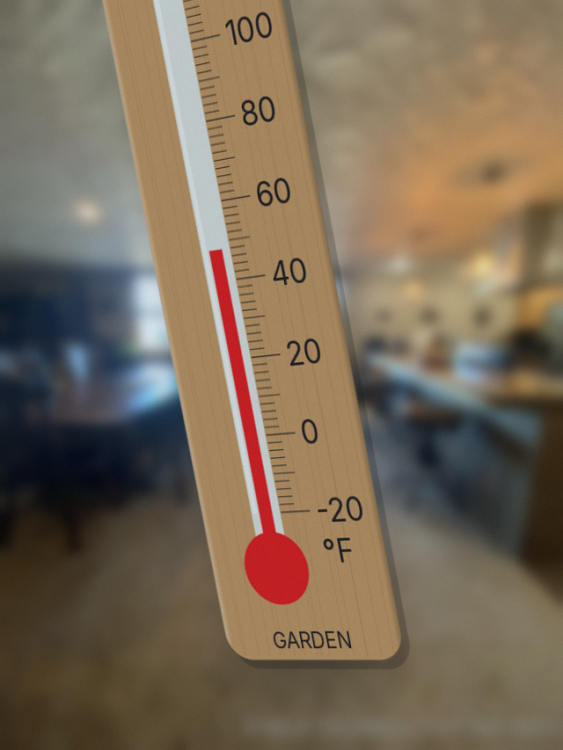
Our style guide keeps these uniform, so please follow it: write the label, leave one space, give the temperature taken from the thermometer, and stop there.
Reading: 48 °F
